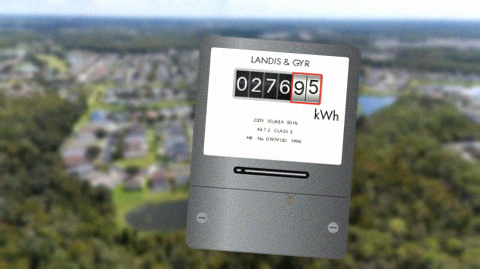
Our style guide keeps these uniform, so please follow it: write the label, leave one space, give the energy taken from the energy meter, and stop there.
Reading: 276.95 kWh
